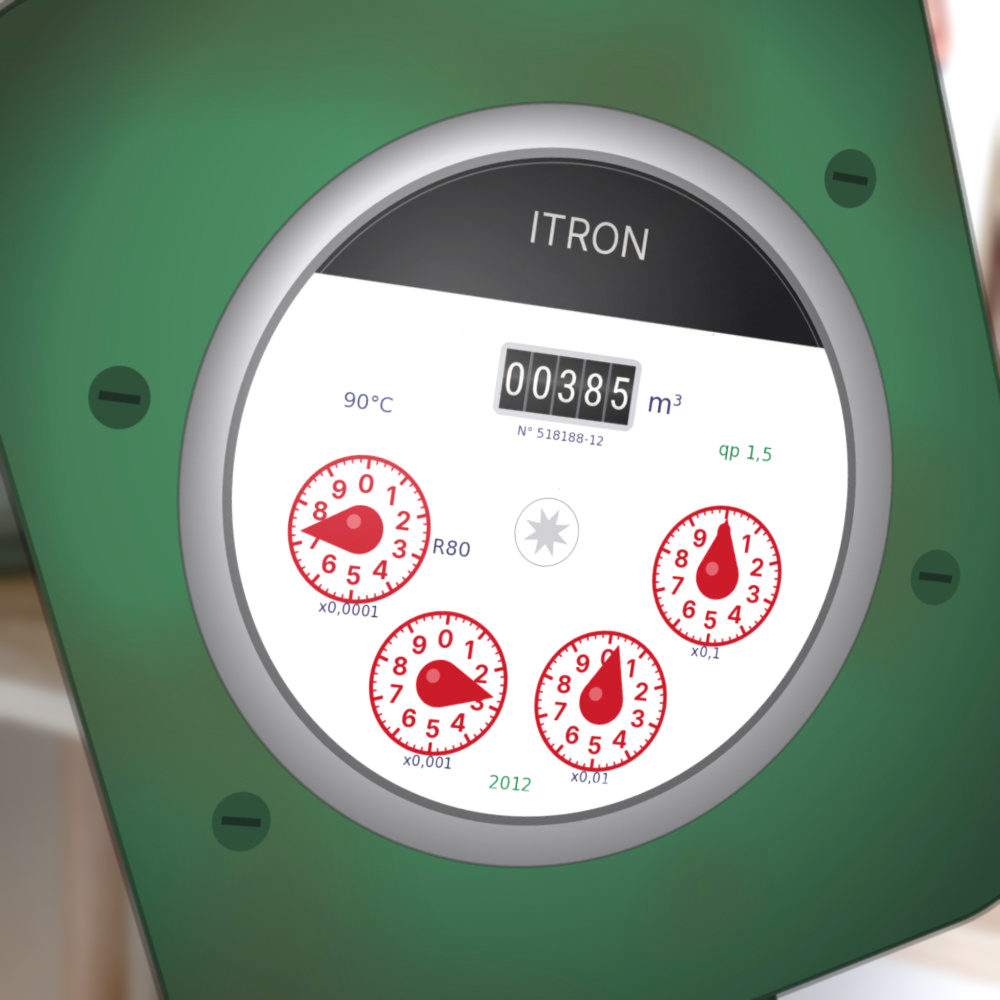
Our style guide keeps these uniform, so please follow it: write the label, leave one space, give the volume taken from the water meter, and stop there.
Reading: 385.0027 m³
